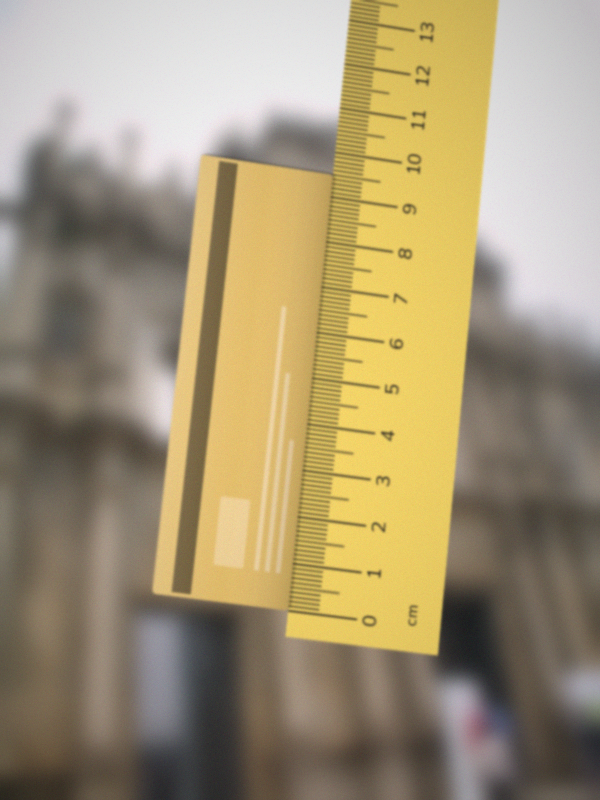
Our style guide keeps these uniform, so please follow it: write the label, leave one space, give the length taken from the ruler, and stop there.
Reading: 9.5 cm
